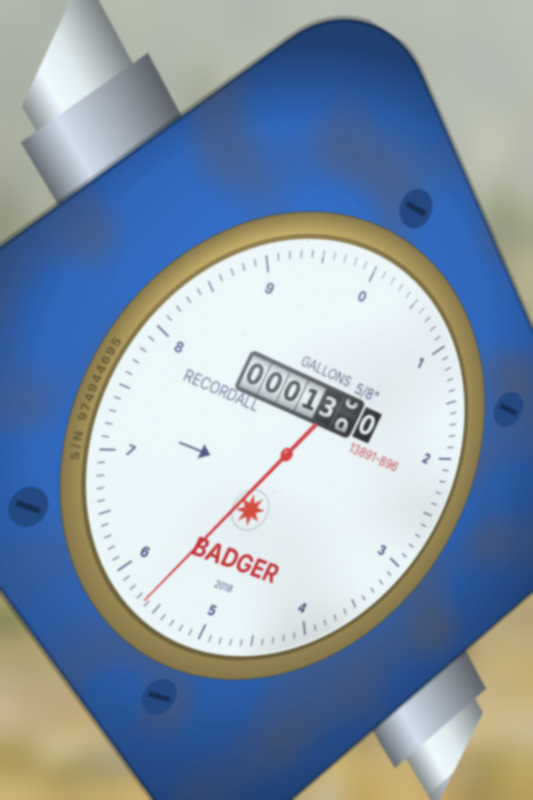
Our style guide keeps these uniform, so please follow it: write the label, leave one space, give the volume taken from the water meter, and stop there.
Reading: 1385.6 gal
